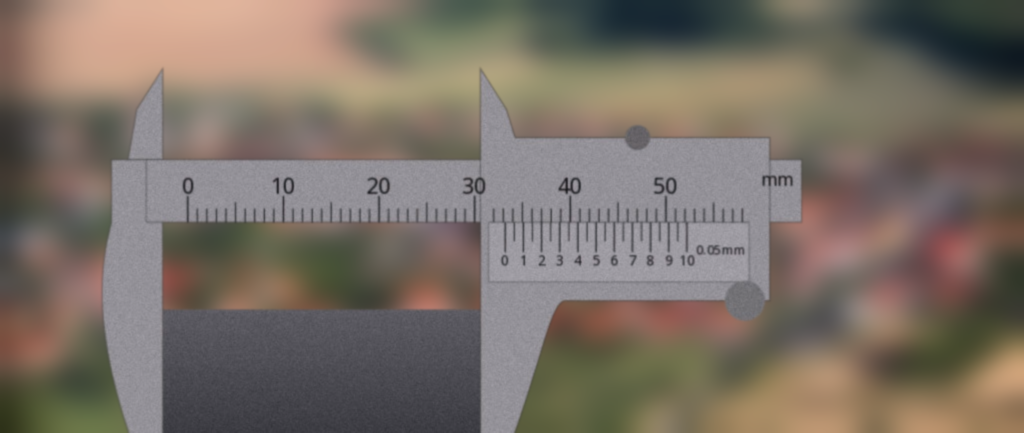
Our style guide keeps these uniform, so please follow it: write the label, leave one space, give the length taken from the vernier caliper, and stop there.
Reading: 33.2 mm
